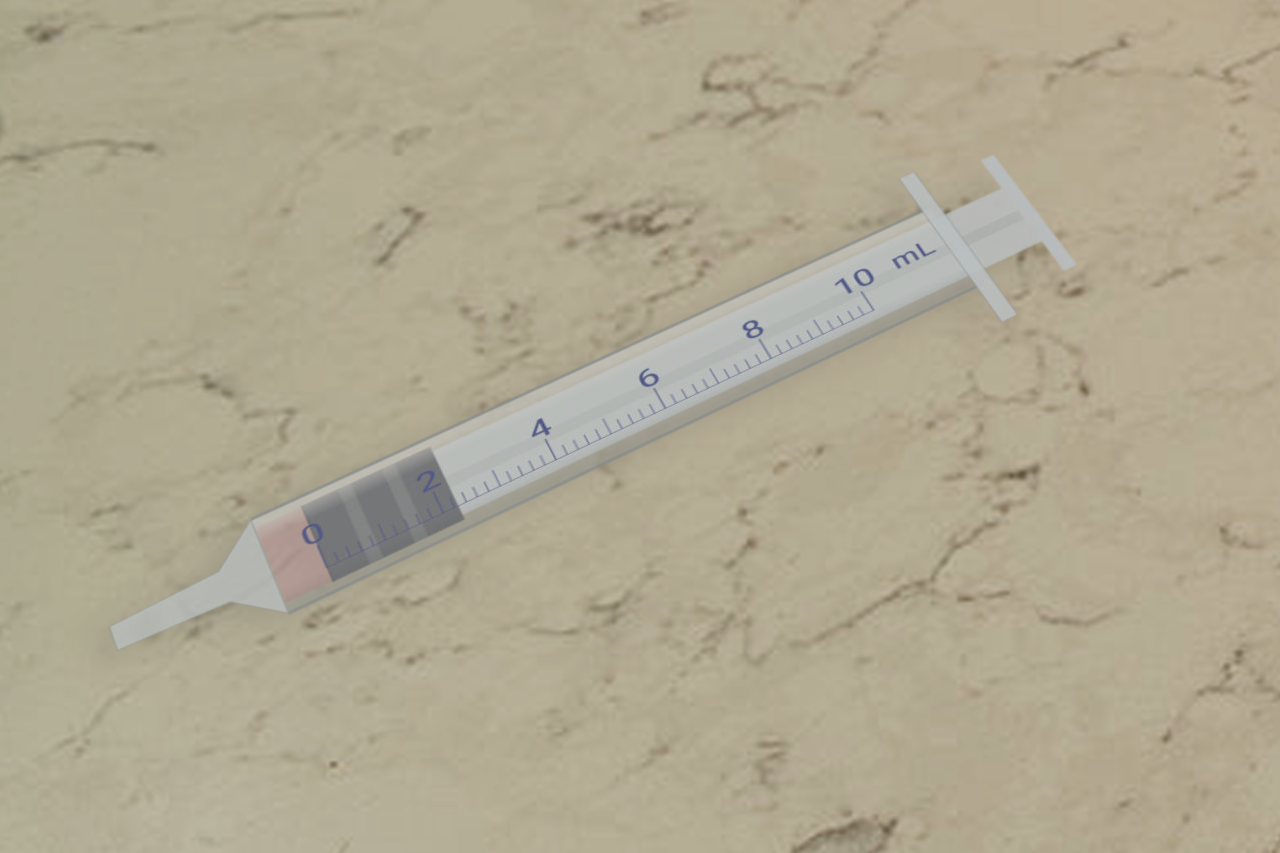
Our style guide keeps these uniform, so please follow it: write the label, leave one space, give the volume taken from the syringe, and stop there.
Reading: 0 mL
